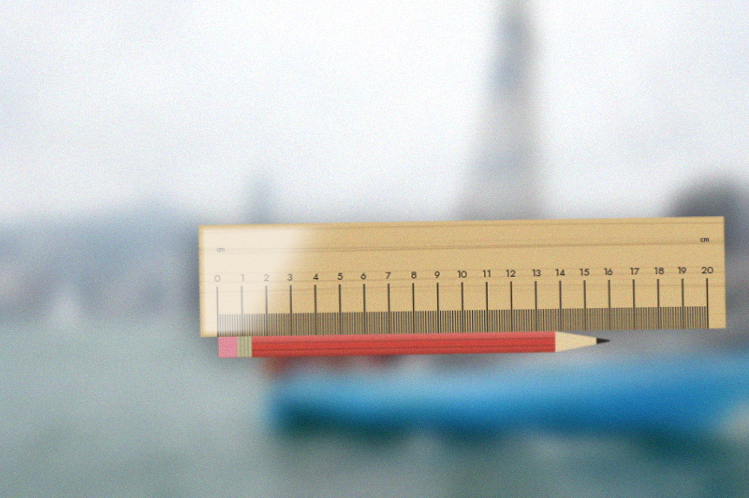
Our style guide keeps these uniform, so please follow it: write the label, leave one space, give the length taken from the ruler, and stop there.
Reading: 16 cm
